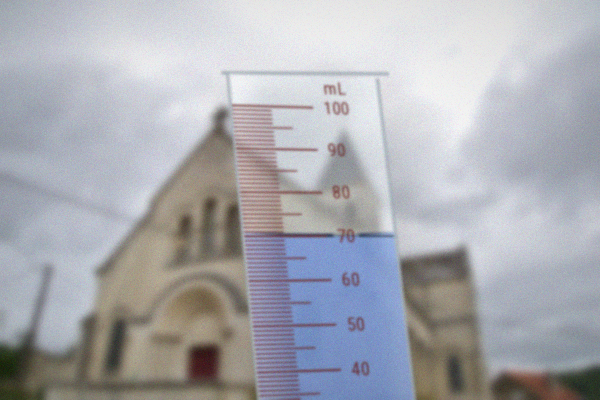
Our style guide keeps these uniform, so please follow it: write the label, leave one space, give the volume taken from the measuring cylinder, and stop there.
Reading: 70 mL
